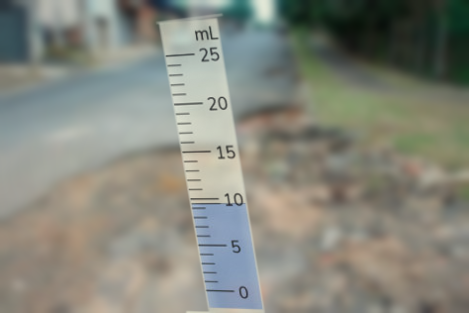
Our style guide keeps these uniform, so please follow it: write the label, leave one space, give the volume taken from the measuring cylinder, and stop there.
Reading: 9.5 mL
